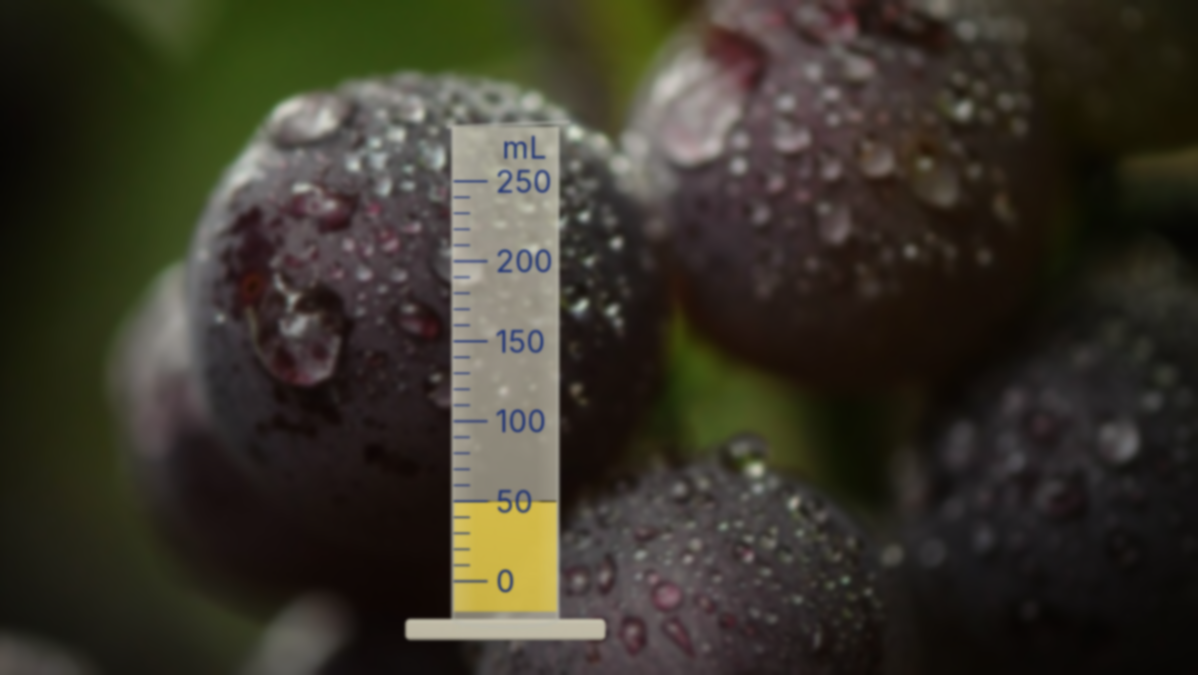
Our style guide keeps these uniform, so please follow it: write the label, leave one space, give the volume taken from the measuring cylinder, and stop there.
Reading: 50 mL
